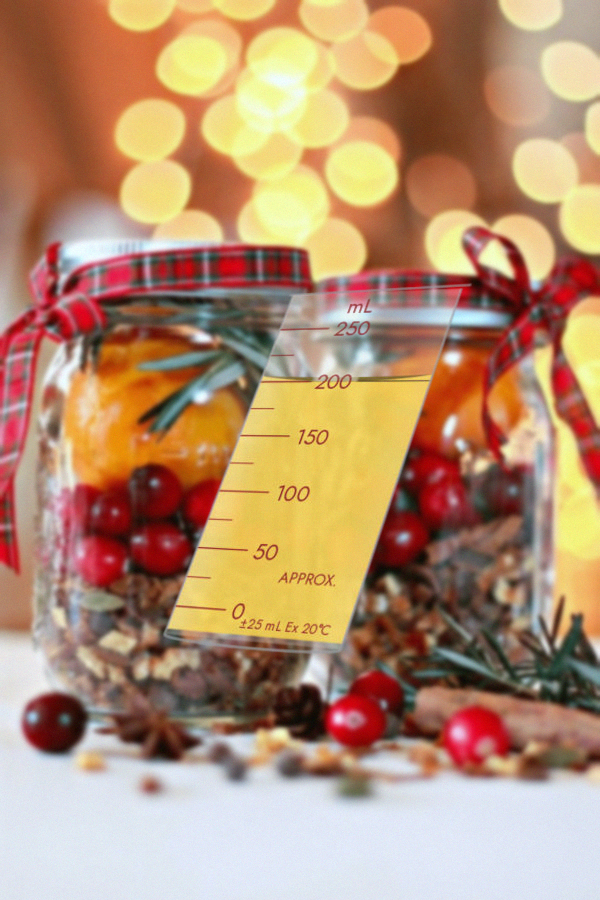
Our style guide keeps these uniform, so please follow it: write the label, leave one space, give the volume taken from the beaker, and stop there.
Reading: 200 mL
